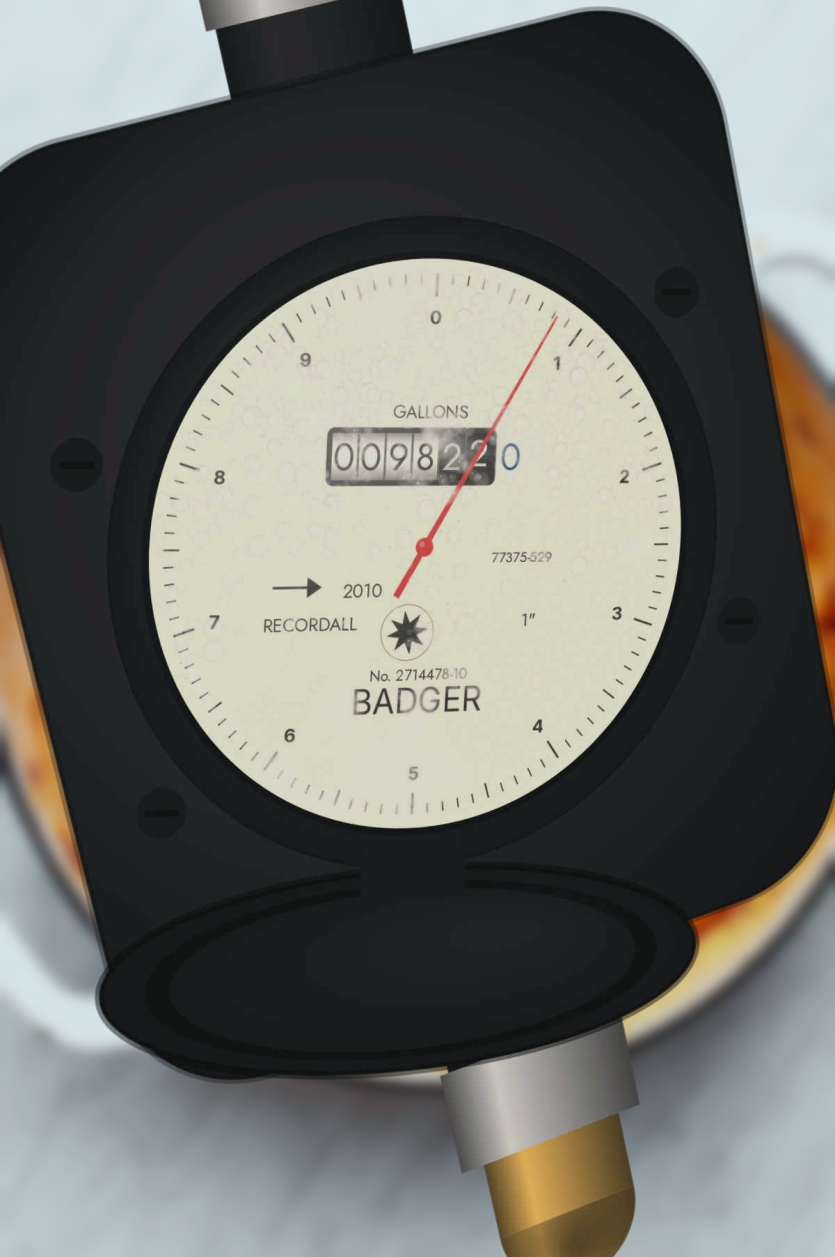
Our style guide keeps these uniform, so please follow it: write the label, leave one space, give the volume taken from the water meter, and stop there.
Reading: 98220.8 gal
